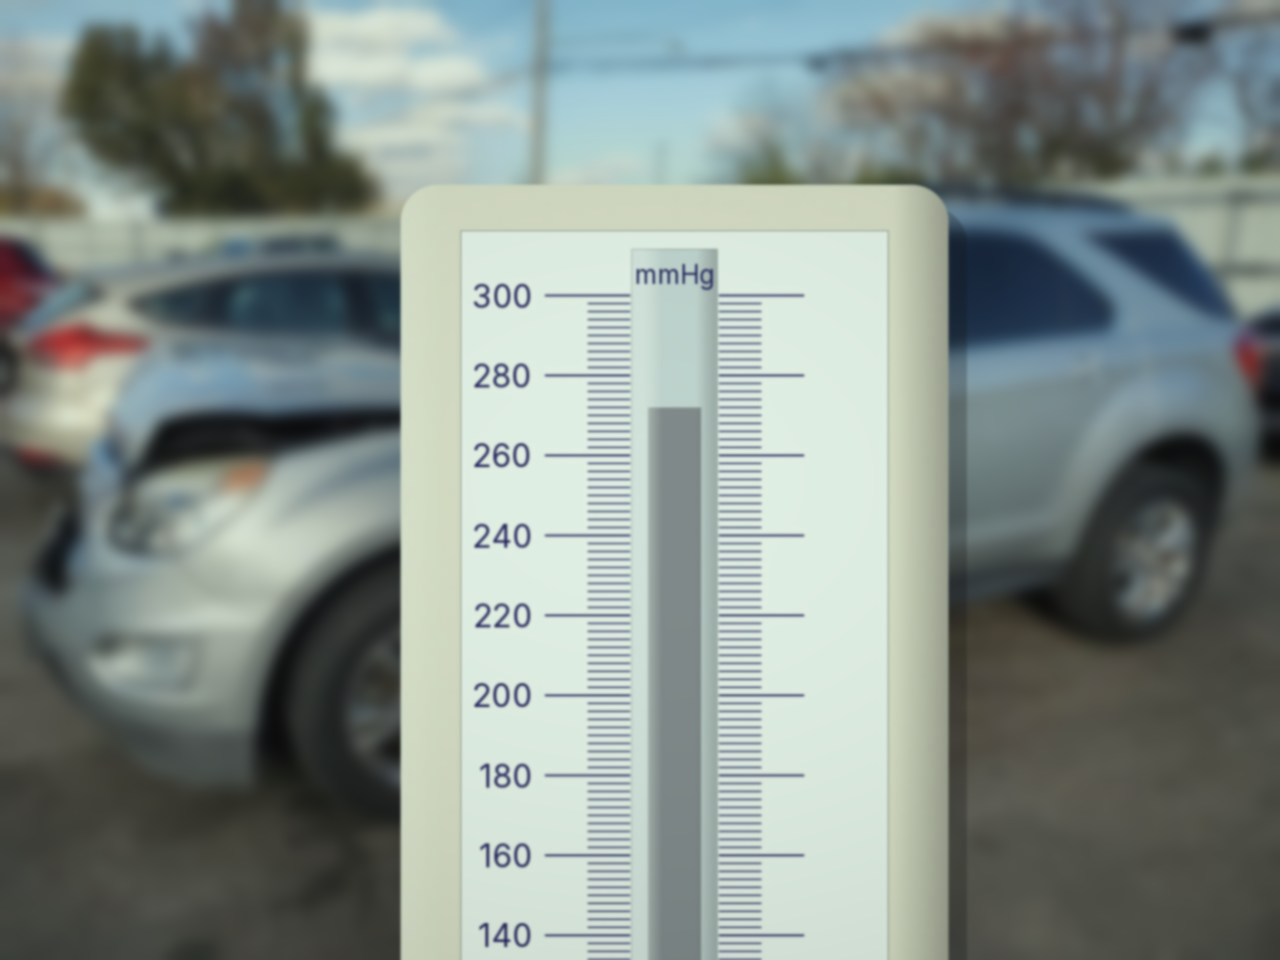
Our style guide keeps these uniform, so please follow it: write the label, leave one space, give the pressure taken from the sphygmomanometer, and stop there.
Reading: 272 mmHg
